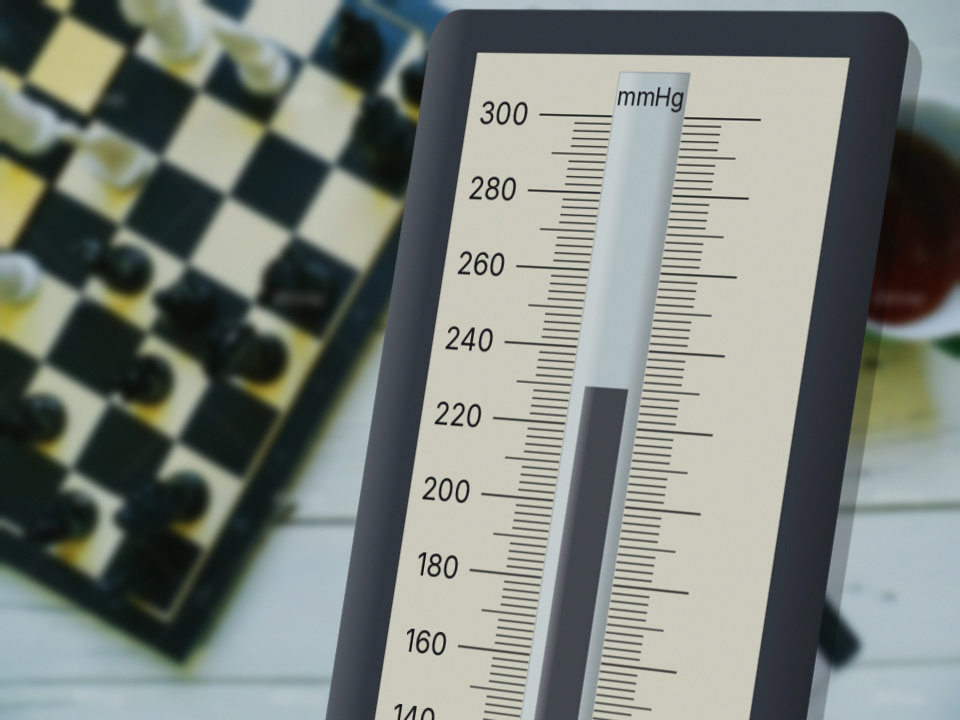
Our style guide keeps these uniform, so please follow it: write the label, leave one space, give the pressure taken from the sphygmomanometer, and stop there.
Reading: 230 mmHg
